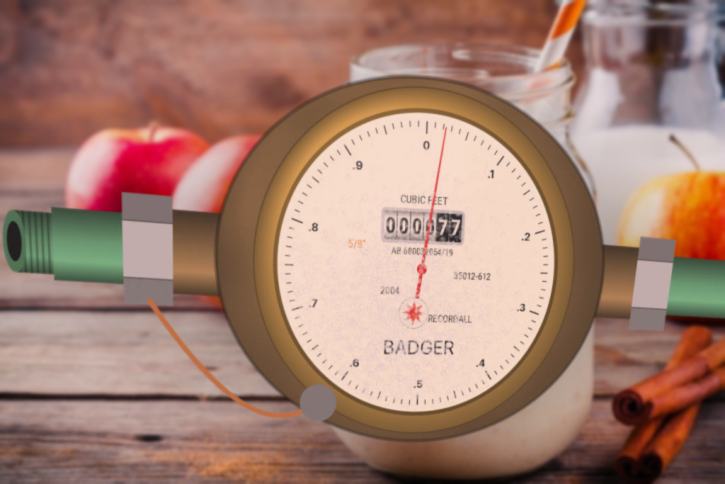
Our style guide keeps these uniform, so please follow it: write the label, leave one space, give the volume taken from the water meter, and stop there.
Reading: 77.02 ft³
